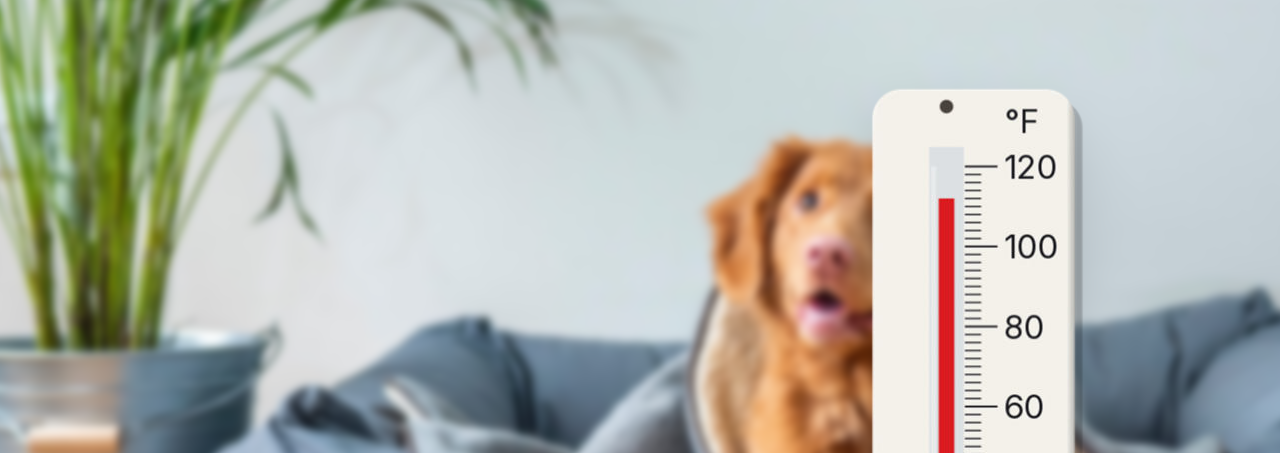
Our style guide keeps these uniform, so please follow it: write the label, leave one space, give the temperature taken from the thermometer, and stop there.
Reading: 112 °F
